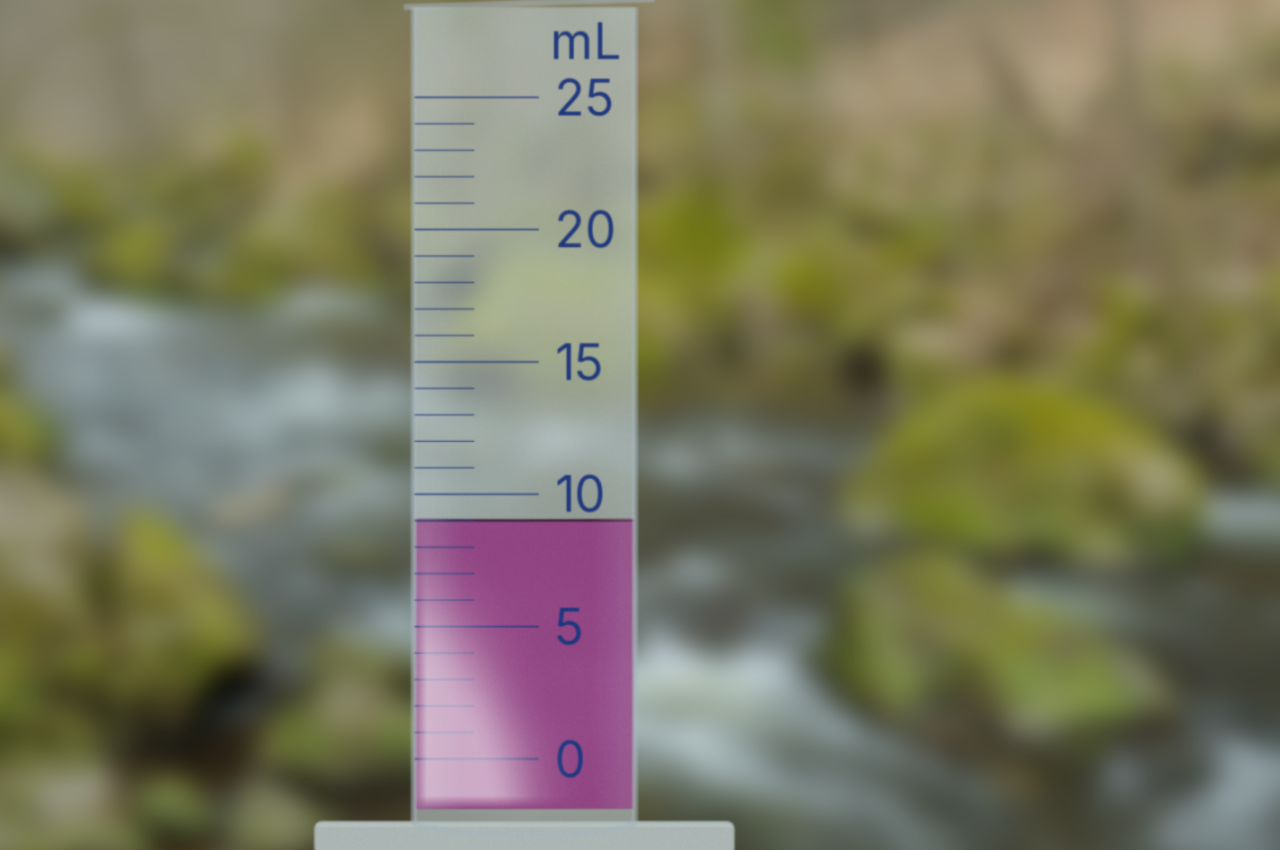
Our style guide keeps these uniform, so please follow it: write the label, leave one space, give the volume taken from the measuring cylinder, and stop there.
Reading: 9 mL
